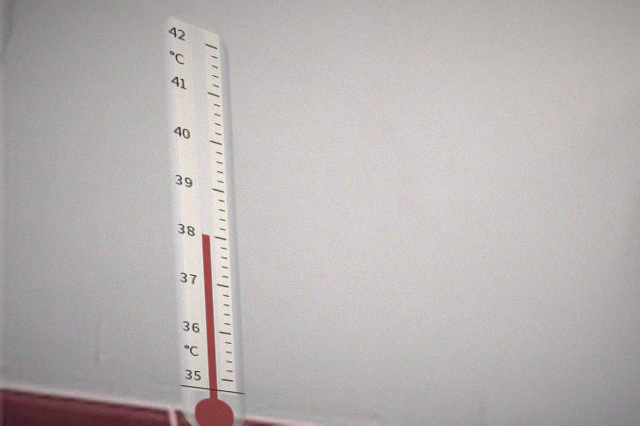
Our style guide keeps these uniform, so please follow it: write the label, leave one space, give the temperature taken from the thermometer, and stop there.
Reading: 38 °C
